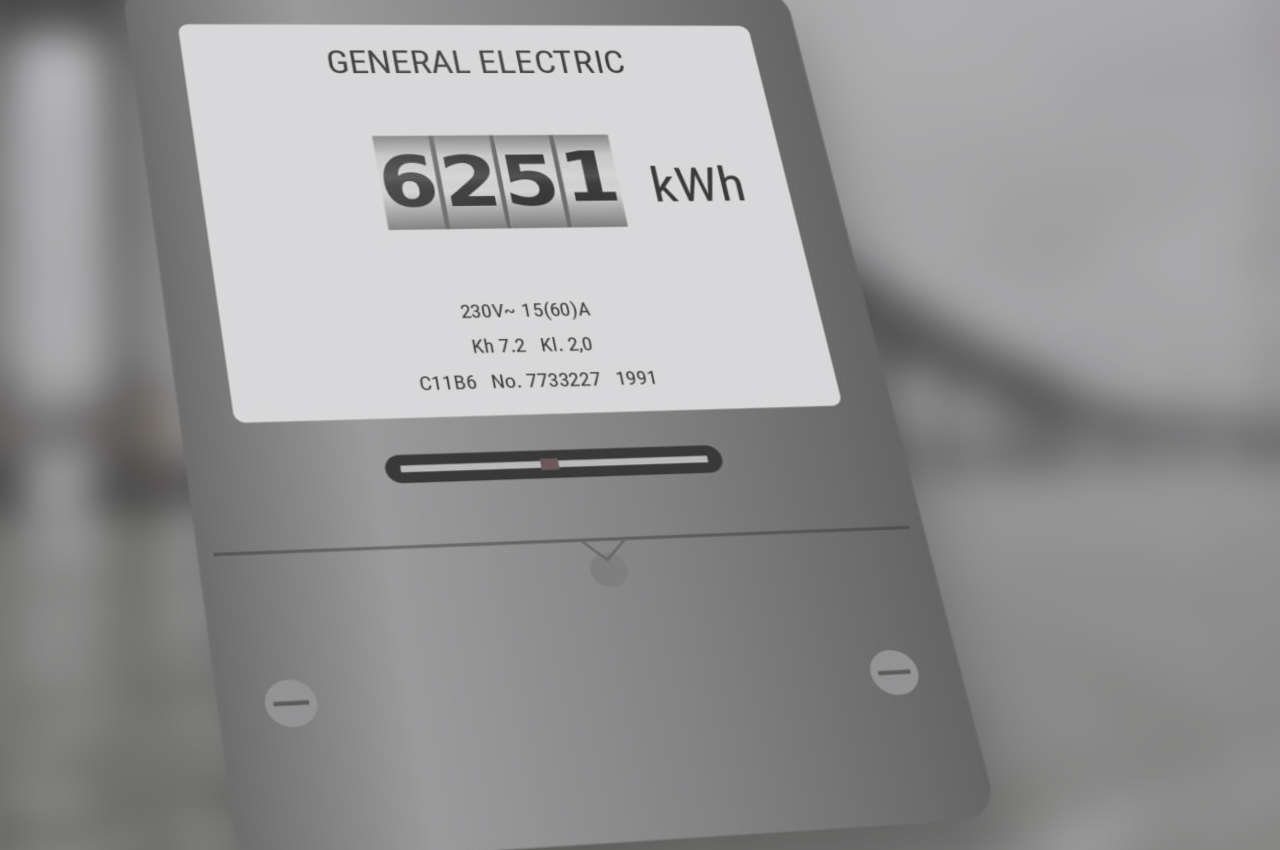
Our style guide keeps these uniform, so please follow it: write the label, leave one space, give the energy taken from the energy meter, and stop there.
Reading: 6251 kWh
